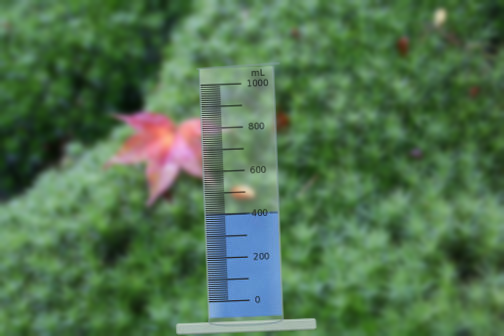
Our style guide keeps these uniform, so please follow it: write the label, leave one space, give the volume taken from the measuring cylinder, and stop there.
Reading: 400 mL
